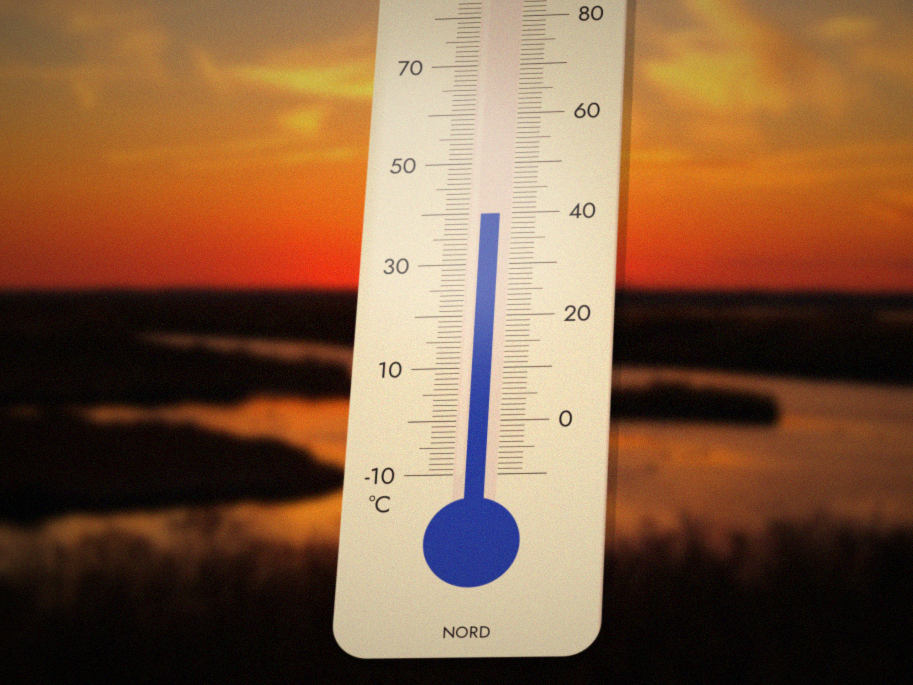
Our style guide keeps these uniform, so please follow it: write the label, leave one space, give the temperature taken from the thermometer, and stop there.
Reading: 40 °C
